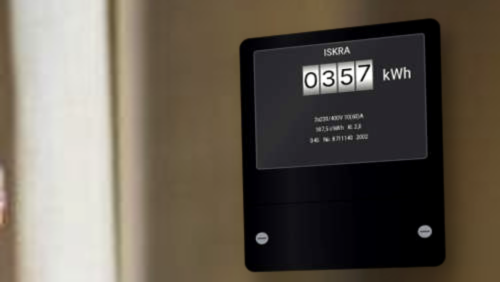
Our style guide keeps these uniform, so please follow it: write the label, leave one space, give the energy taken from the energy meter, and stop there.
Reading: 357 kWh
